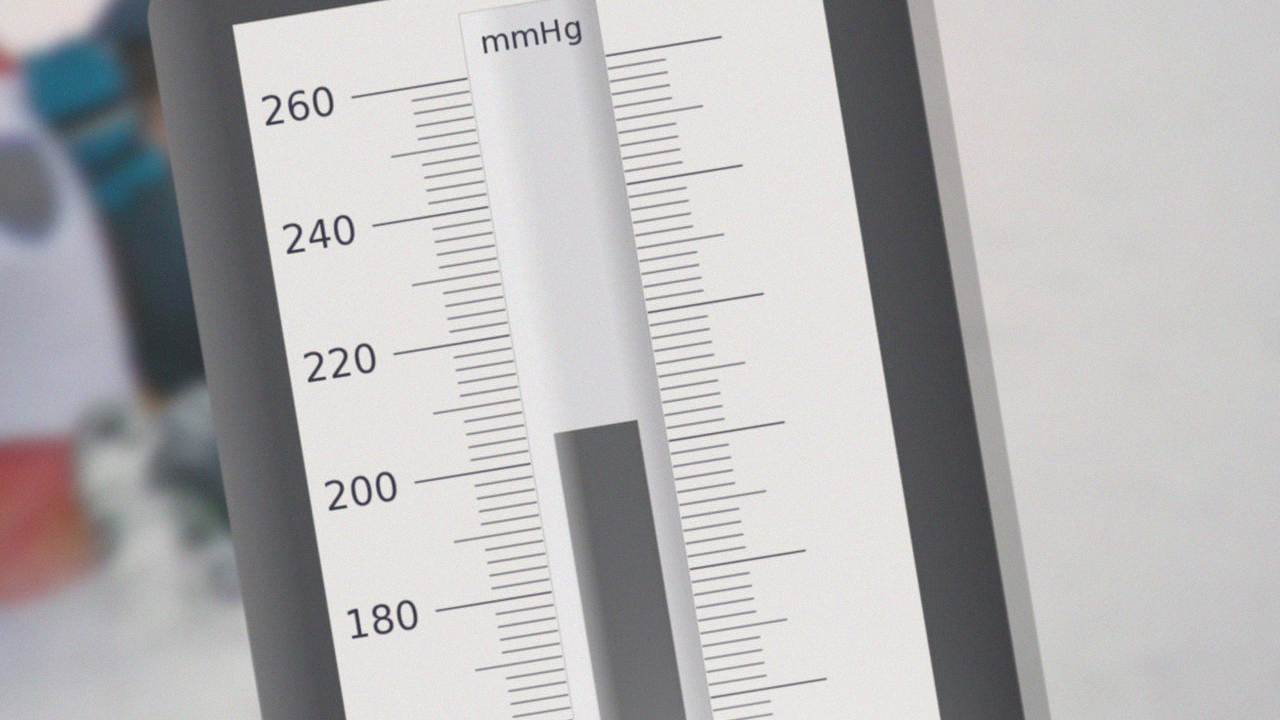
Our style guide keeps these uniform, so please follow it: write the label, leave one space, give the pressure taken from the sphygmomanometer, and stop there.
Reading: 204 mmHg
